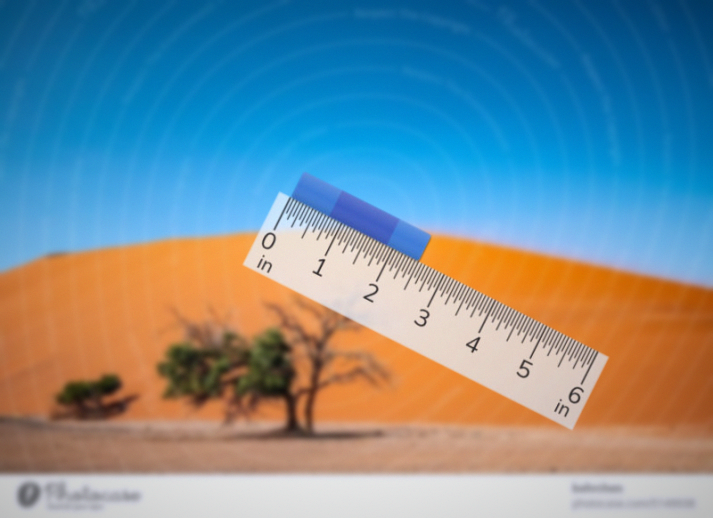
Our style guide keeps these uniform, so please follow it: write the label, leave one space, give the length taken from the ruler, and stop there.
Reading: 2.5 in
